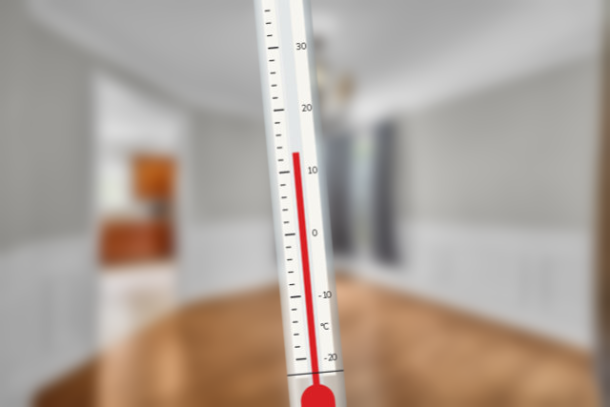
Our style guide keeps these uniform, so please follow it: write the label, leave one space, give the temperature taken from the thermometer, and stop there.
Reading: 13 °C
